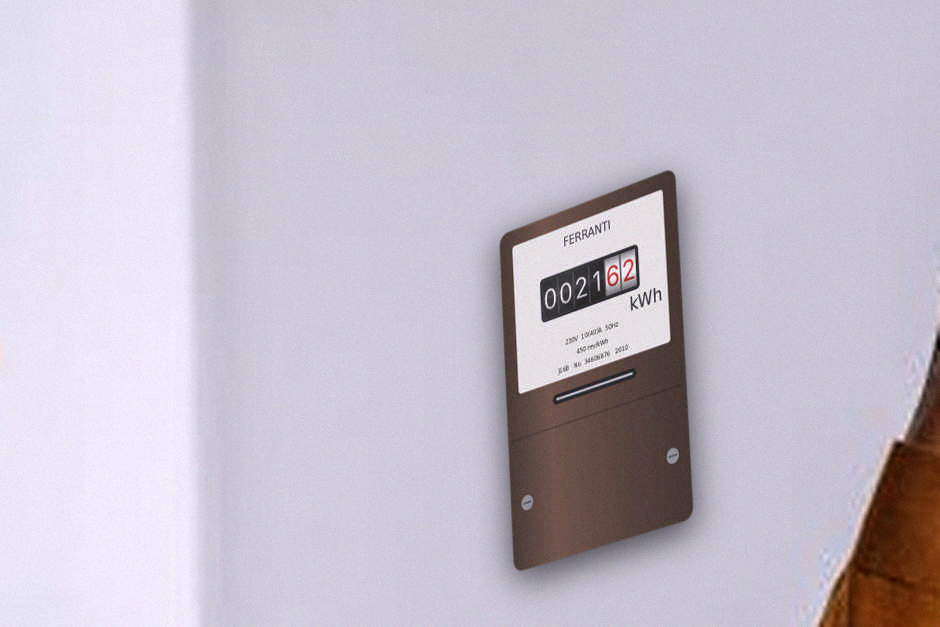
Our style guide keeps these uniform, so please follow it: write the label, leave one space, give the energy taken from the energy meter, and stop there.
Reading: 21.62 kWh
